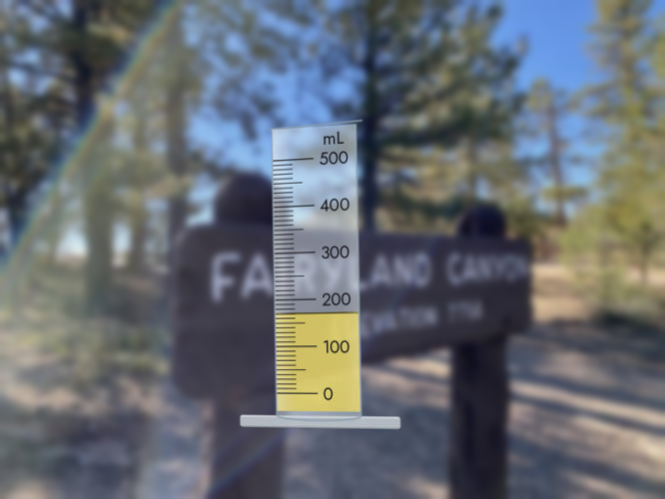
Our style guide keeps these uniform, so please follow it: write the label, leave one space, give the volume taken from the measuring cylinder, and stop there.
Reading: 170 mL
